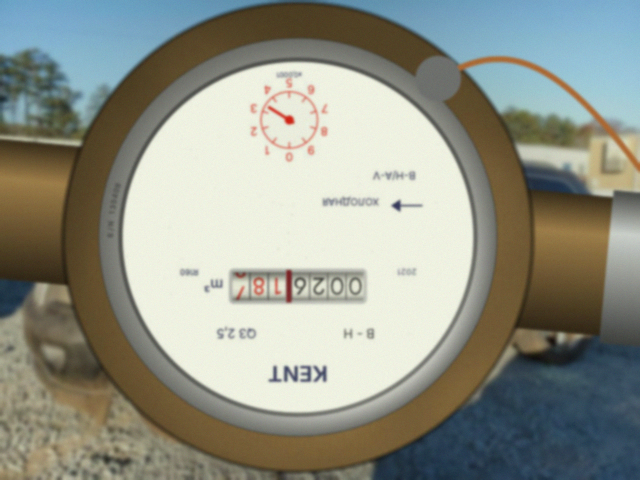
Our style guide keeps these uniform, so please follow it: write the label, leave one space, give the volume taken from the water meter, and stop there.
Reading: 26.1873 m³
